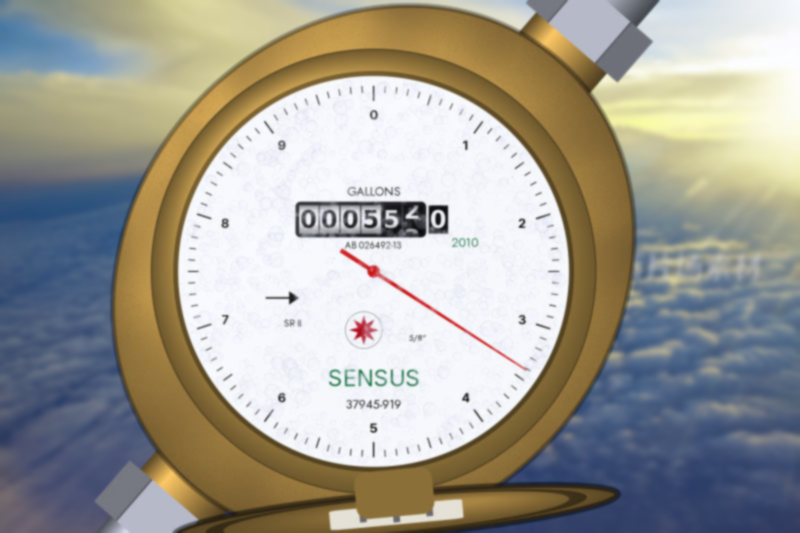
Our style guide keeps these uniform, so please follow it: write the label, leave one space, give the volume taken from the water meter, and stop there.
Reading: 5523.4 gal
